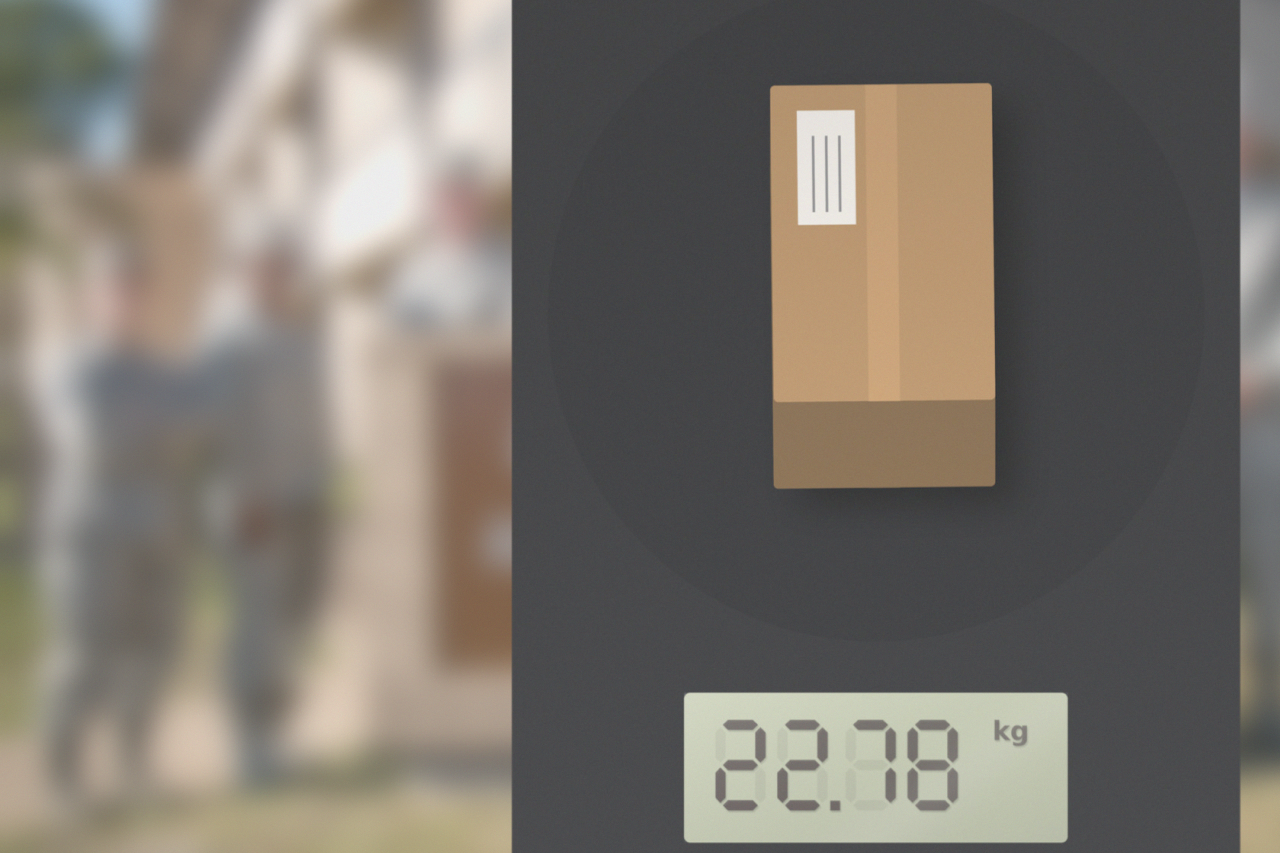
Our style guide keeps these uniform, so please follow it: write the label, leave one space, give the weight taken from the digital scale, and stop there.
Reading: 22.78 kg
